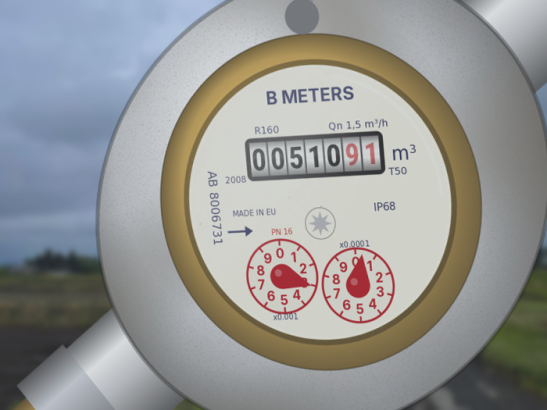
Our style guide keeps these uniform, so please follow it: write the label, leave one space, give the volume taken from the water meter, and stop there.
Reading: 510.9130 m³
